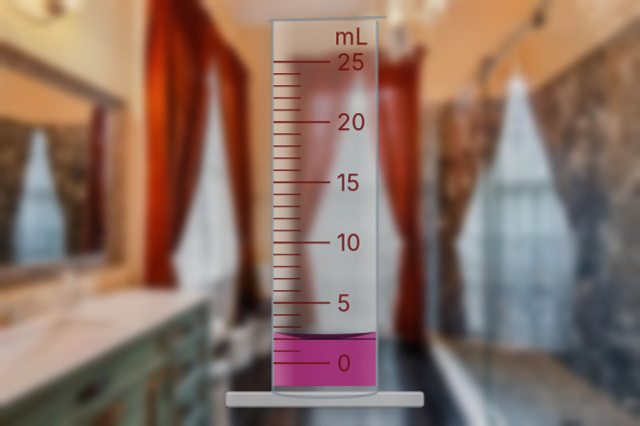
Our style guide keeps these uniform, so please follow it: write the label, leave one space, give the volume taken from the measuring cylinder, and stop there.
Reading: 2 mL
